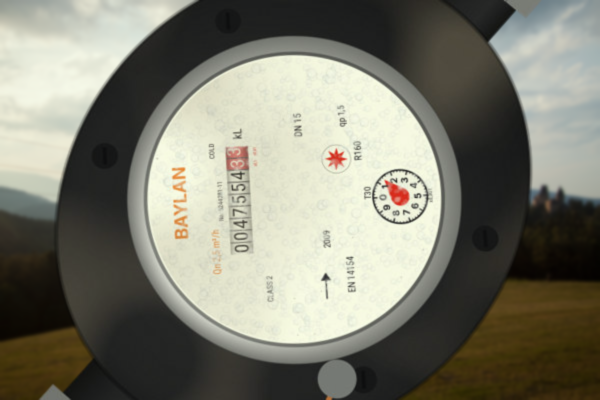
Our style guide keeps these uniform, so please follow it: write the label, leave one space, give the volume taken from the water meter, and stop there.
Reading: 47554.331 kL
